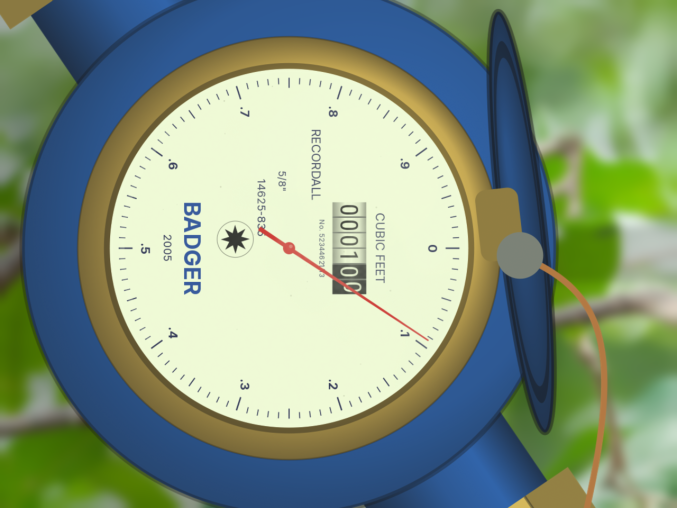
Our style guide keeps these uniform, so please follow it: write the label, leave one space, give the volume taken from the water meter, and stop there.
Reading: 100.09 ft³
